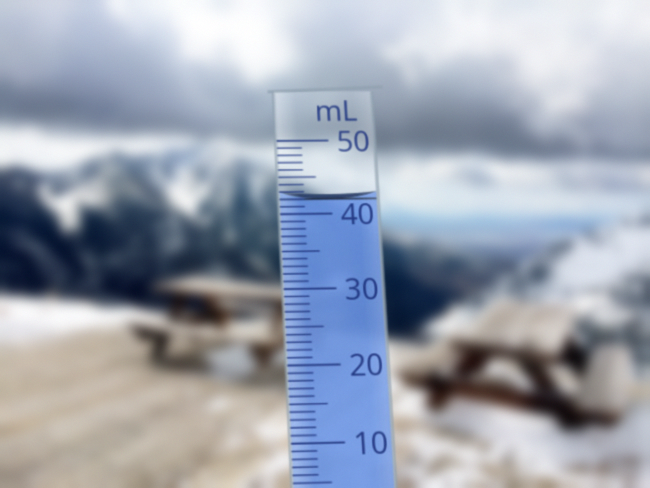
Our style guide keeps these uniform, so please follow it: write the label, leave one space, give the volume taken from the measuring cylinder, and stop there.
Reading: 42 mL
